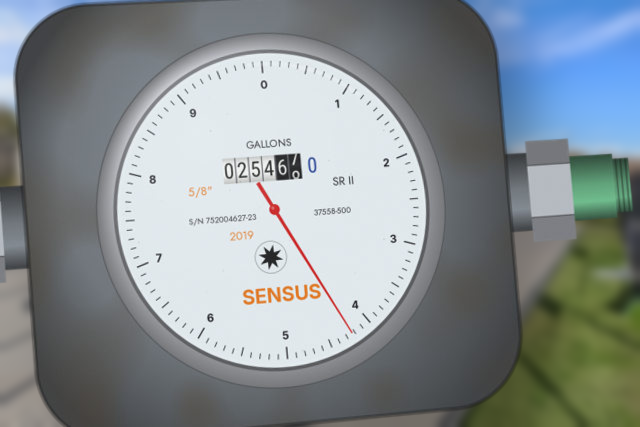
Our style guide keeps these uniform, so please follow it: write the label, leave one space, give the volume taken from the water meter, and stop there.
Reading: 254674.2 gal
